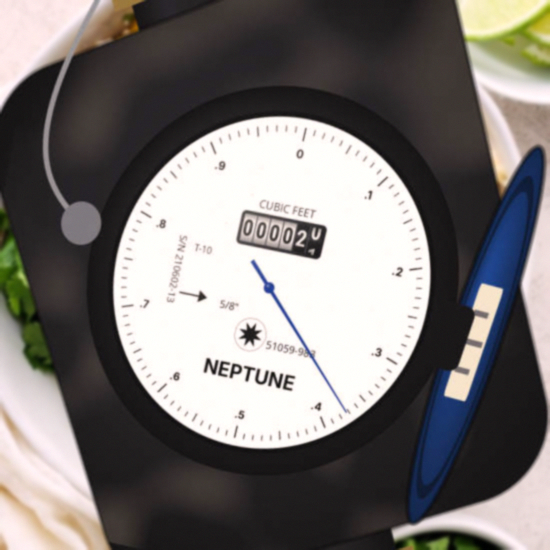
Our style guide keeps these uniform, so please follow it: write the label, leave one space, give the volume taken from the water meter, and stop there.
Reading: 20.37 ft³
